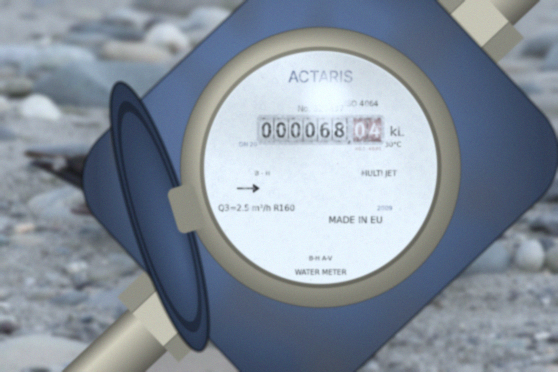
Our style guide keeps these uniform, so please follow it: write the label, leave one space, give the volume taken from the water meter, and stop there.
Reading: 68.04 kL
